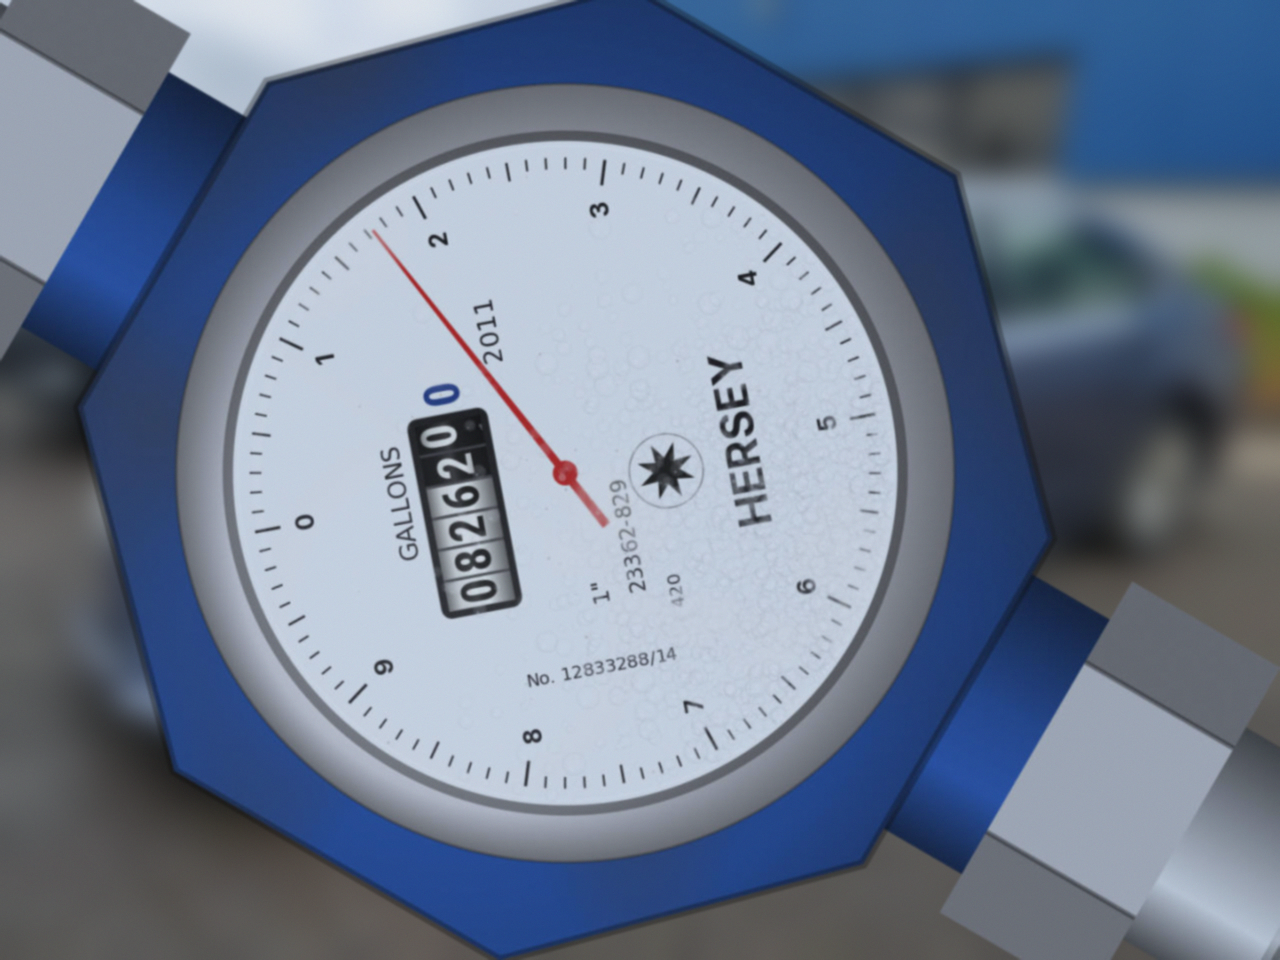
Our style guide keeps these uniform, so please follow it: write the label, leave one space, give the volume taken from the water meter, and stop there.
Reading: 826201.7 gal
